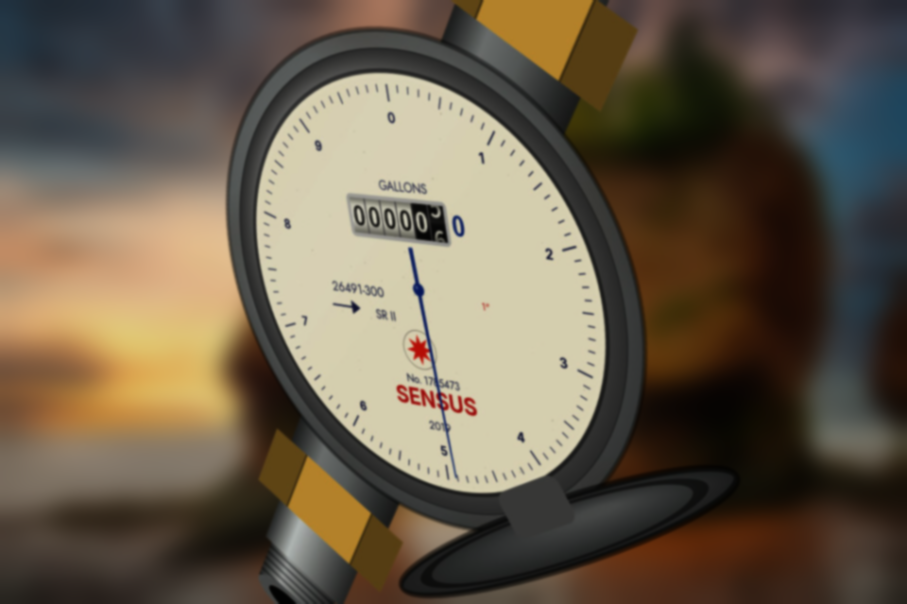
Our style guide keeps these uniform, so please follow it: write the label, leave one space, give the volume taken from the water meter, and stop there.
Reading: 54.9 gal
